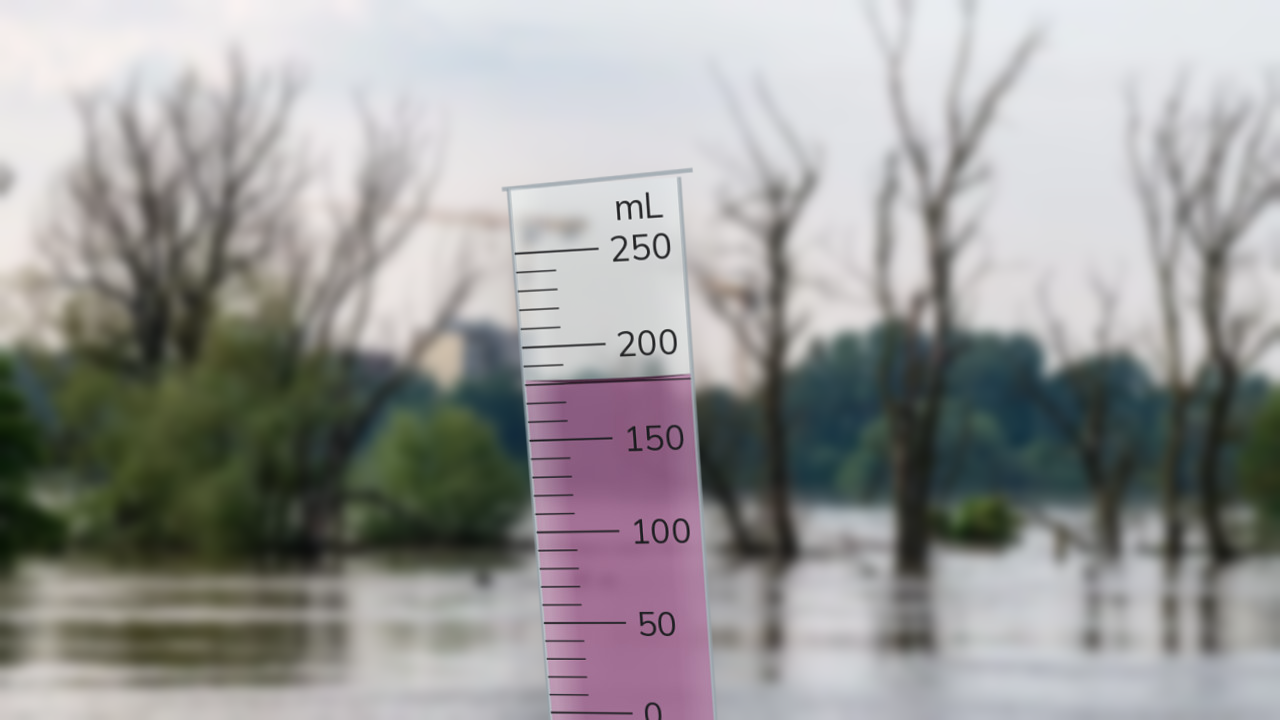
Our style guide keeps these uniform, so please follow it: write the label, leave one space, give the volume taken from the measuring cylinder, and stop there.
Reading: 180 mL
